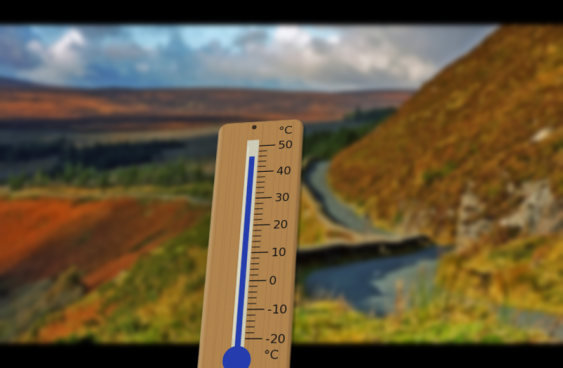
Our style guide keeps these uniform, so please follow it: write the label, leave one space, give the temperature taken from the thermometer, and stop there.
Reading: 46 °C
